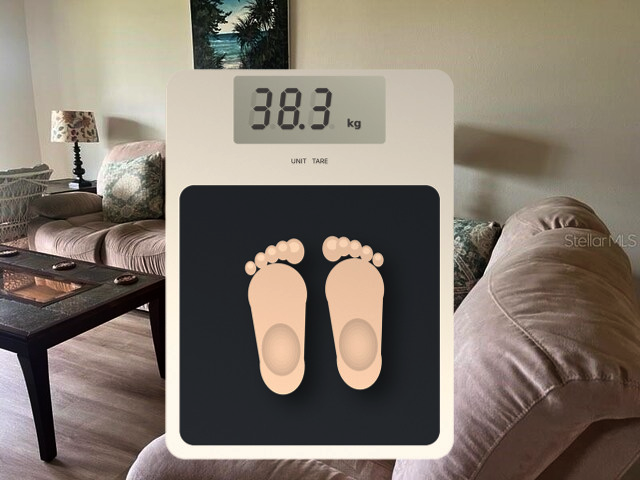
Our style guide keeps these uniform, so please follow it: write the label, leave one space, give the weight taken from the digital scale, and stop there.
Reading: 38.3 kg
